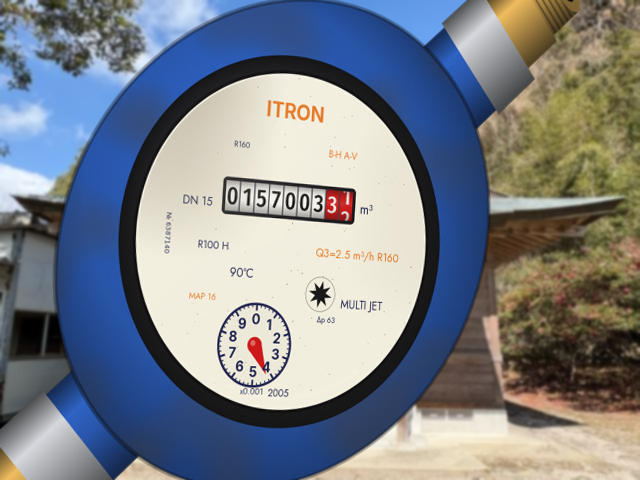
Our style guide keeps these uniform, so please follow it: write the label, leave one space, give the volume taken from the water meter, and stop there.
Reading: 157003.314 m³
